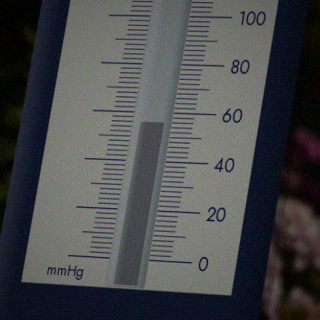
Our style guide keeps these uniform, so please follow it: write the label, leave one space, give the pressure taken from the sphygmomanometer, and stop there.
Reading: 56 mmHg
